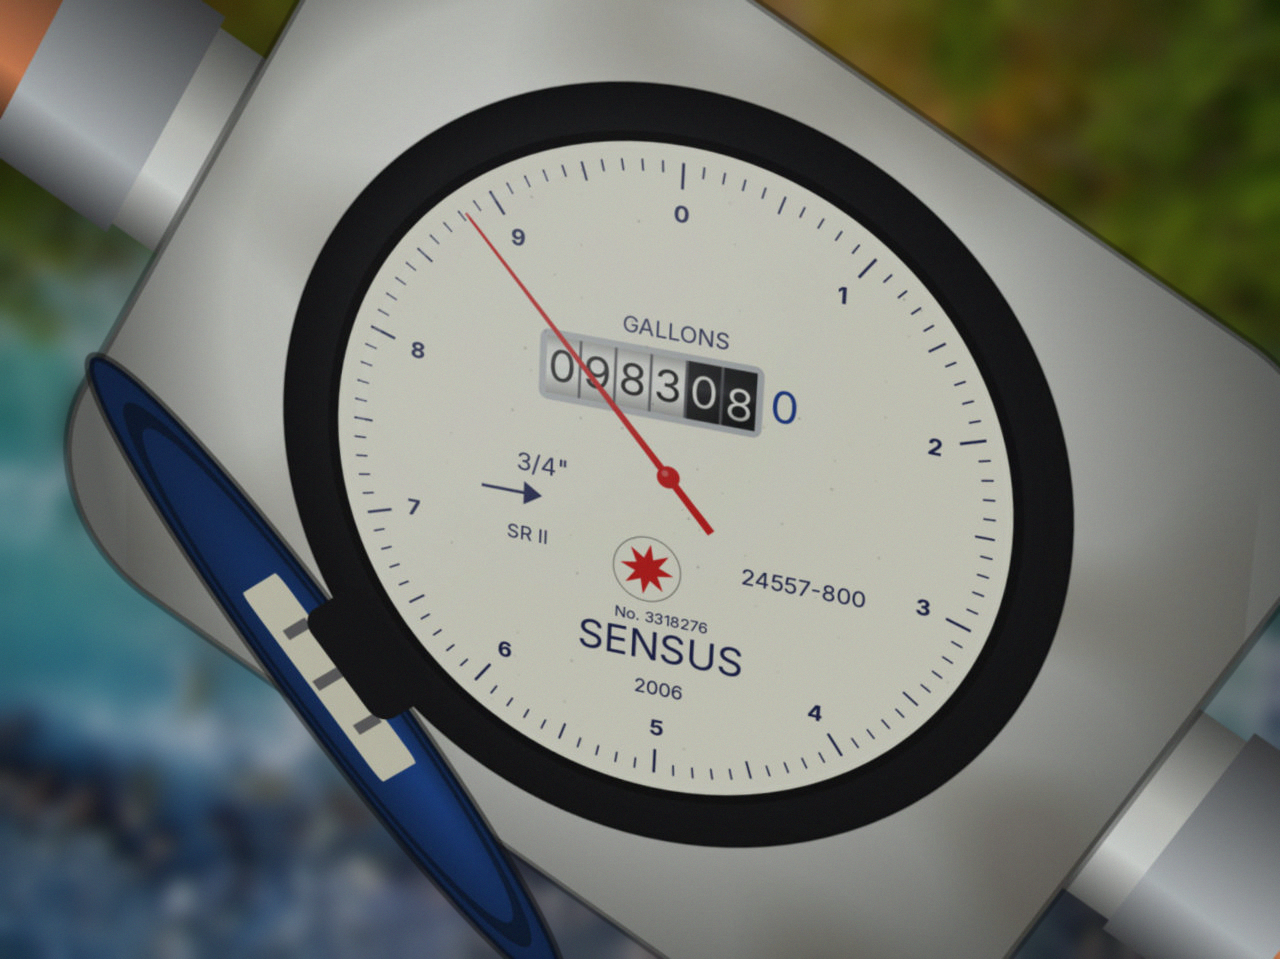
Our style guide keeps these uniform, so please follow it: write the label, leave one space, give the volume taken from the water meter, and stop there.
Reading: 983078.8 gal
